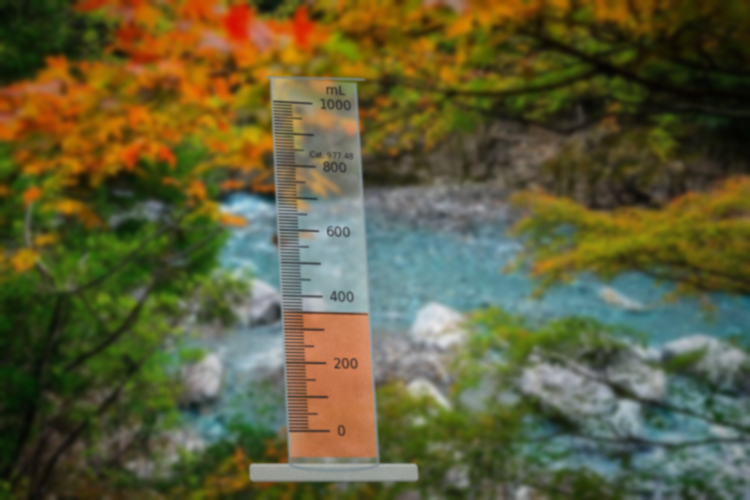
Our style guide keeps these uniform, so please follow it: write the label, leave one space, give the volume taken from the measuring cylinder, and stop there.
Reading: 350 mL
